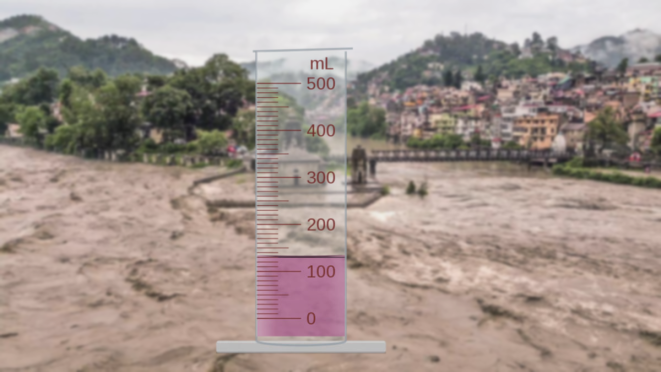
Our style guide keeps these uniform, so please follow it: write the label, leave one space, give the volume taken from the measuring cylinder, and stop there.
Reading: 130 mL
